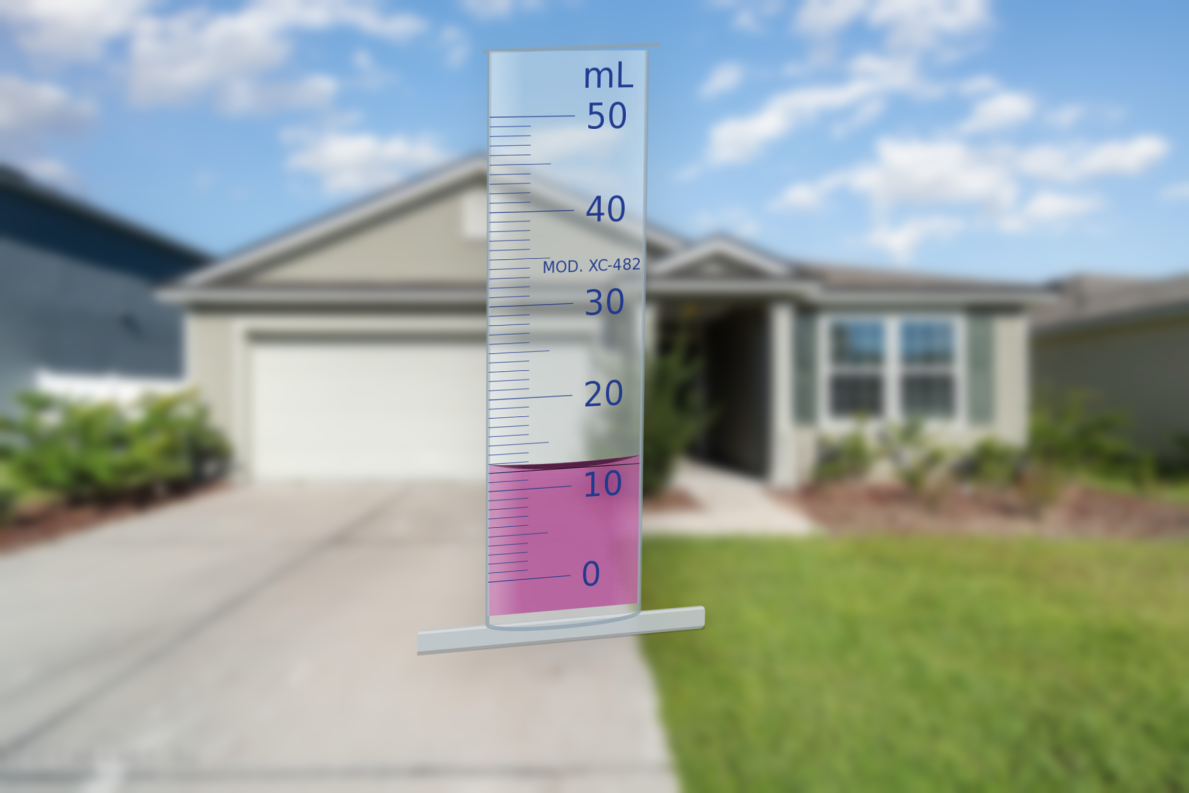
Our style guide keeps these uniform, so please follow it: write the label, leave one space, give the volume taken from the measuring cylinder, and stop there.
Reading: 12 mL
